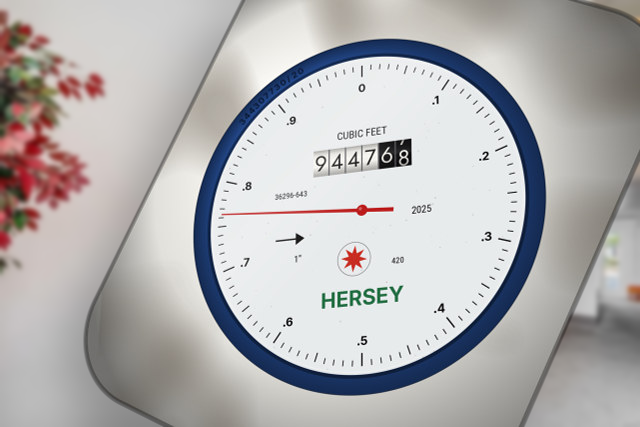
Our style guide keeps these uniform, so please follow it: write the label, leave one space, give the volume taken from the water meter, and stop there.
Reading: 944767.76 ft³
